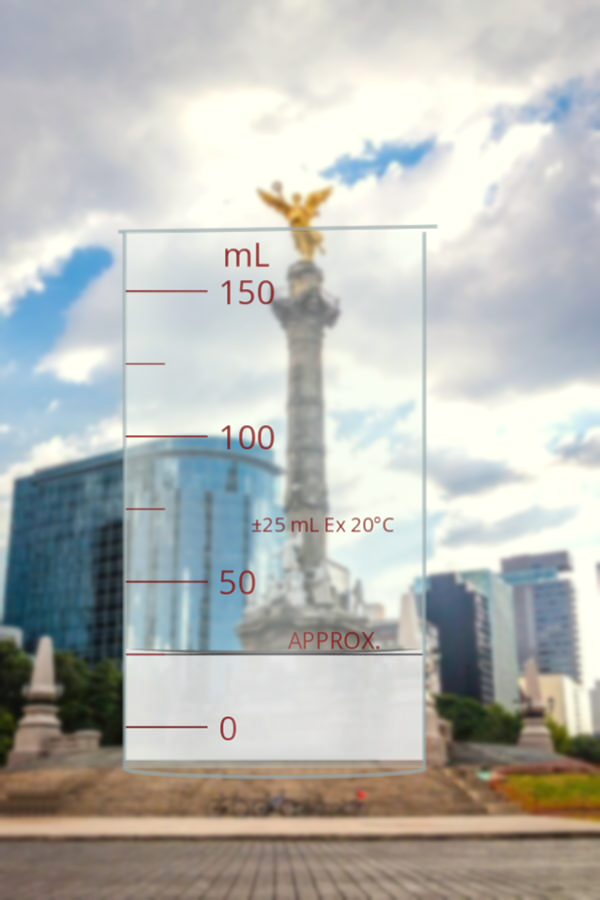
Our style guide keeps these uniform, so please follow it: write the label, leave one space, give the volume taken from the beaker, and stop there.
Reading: 25 mL
